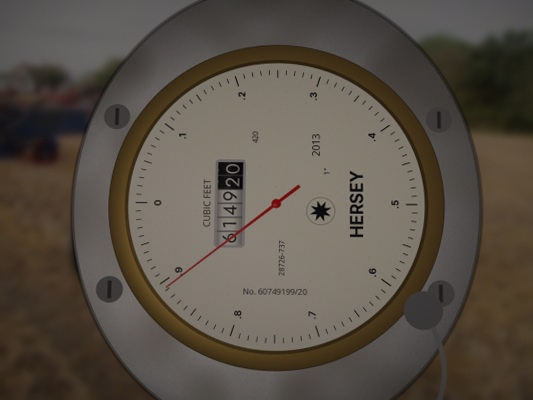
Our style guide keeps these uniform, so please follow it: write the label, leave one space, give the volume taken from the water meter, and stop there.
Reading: 614919.89 ft³
